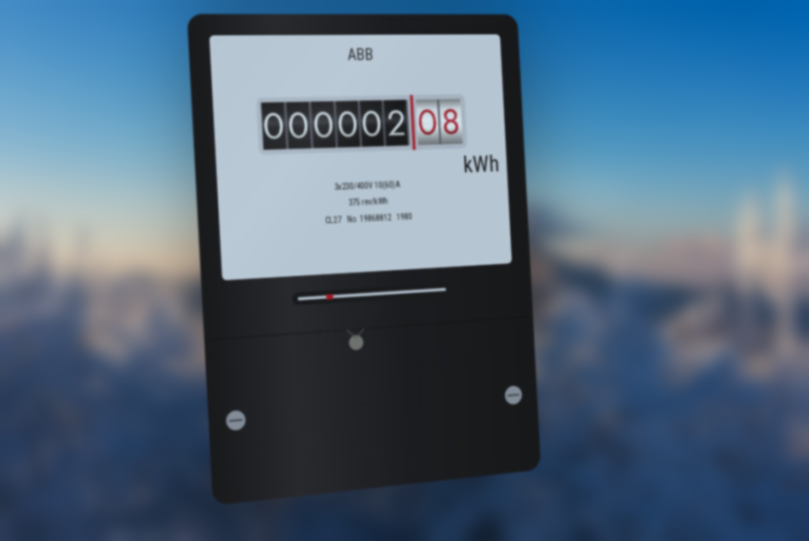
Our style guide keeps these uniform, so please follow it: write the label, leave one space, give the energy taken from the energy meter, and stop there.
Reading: 2.08 kWh
